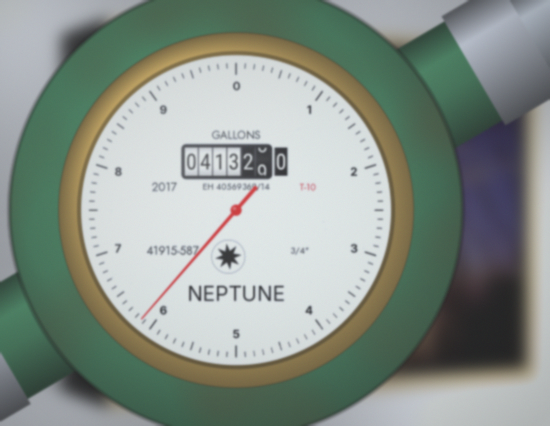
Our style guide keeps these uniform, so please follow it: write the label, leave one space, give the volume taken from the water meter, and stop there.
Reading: 413286.1 gal
